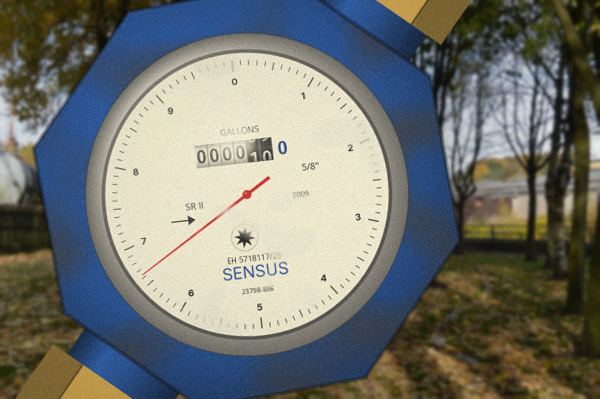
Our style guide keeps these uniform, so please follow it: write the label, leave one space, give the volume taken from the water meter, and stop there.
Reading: 96.6 gal
